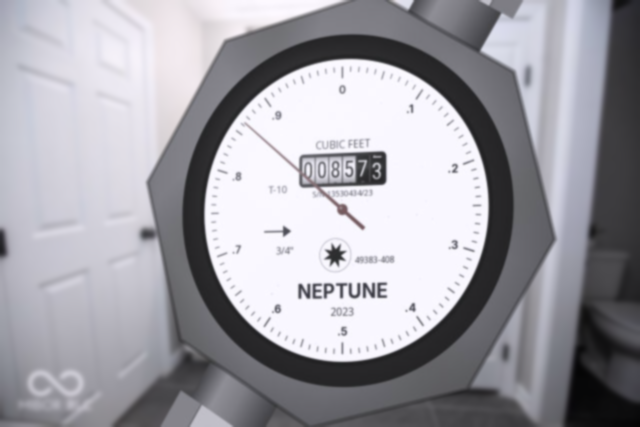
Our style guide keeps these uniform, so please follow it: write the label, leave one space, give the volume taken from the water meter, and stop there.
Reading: 8572.86 ft³
